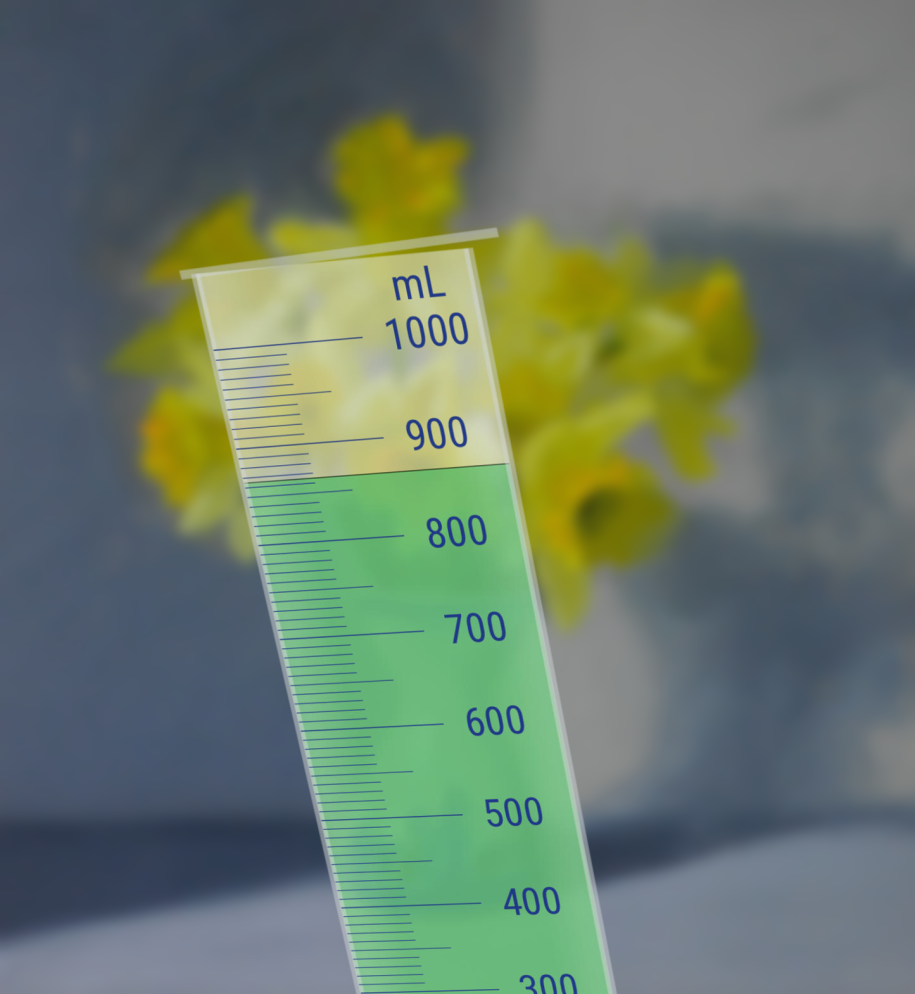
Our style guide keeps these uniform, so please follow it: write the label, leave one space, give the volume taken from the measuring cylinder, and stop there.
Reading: 865 mL
